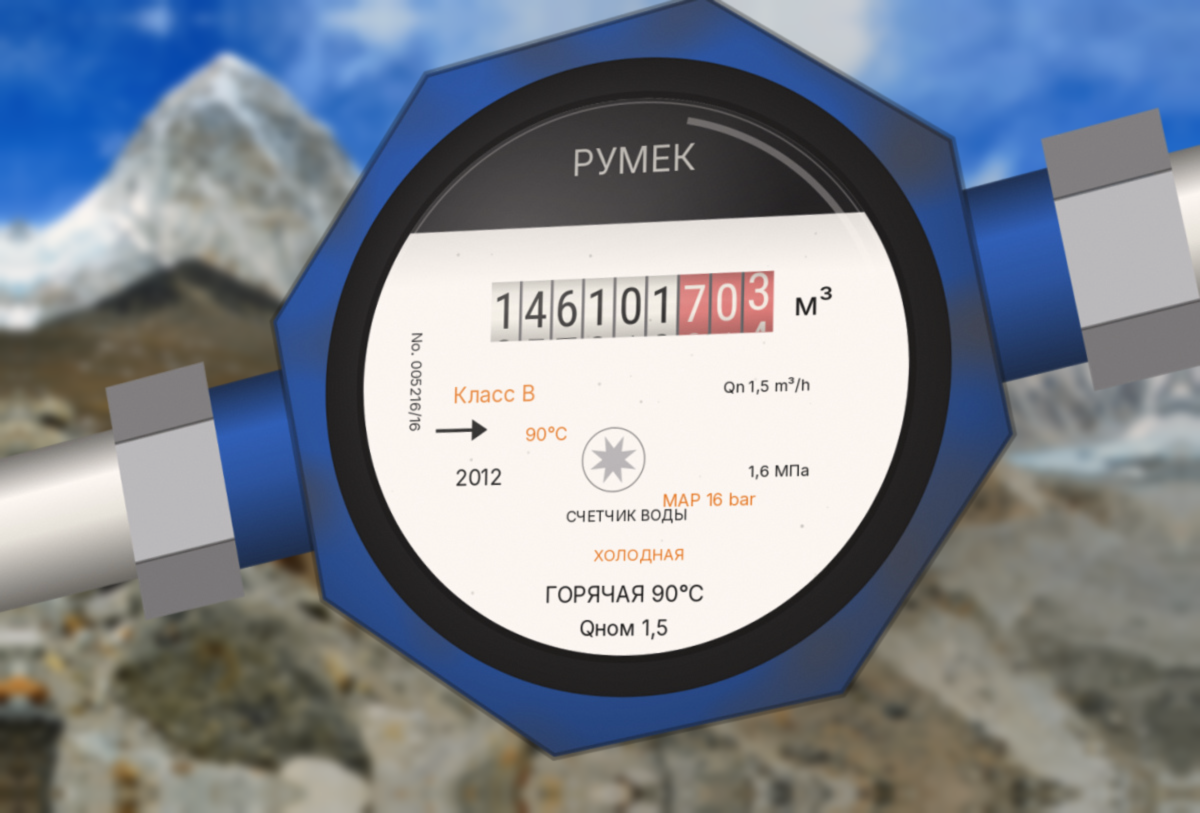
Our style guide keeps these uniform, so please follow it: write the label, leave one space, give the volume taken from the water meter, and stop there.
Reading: 146101.703 m³
